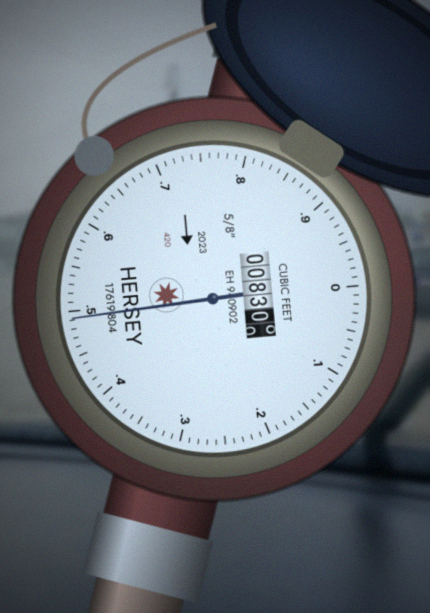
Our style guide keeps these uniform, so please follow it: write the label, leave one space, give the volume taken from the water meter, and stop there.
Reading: 8308.49 ft³
